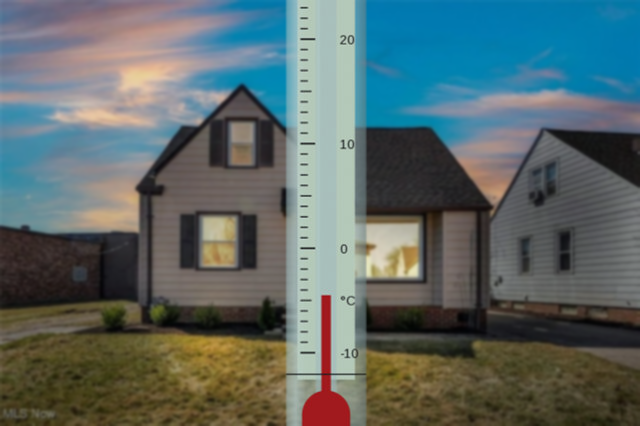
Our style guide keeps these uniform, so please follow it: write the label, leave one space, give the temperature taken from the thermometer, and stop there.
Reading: -4.5 °C
